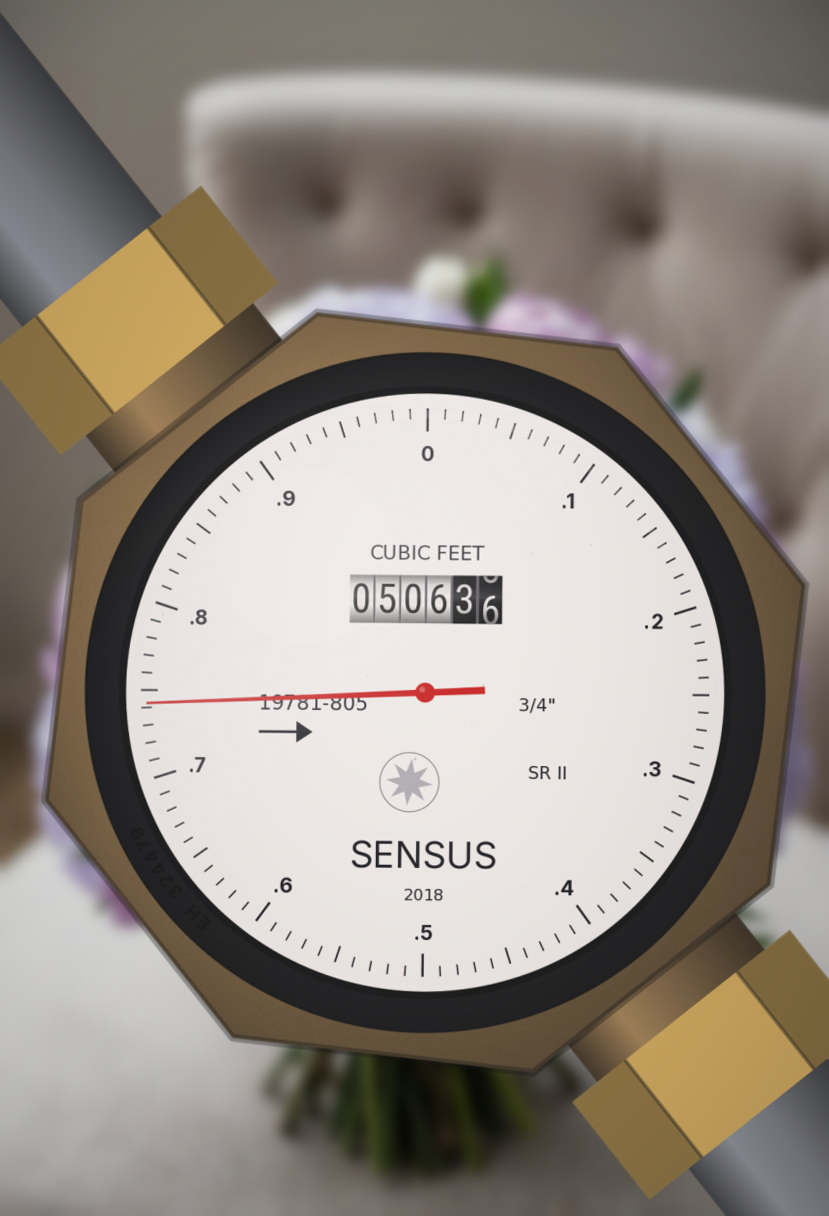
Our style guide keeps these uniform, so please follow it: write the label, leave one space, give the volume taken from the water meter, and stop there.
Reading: 50635.74 ft³
